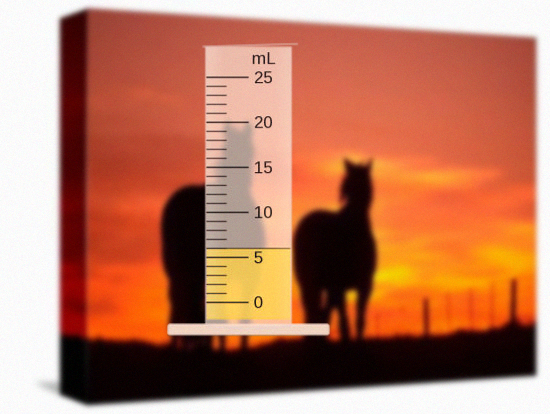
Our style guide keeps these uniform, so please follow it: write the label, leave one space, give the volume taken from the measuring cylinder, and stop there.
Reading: 6 mL
